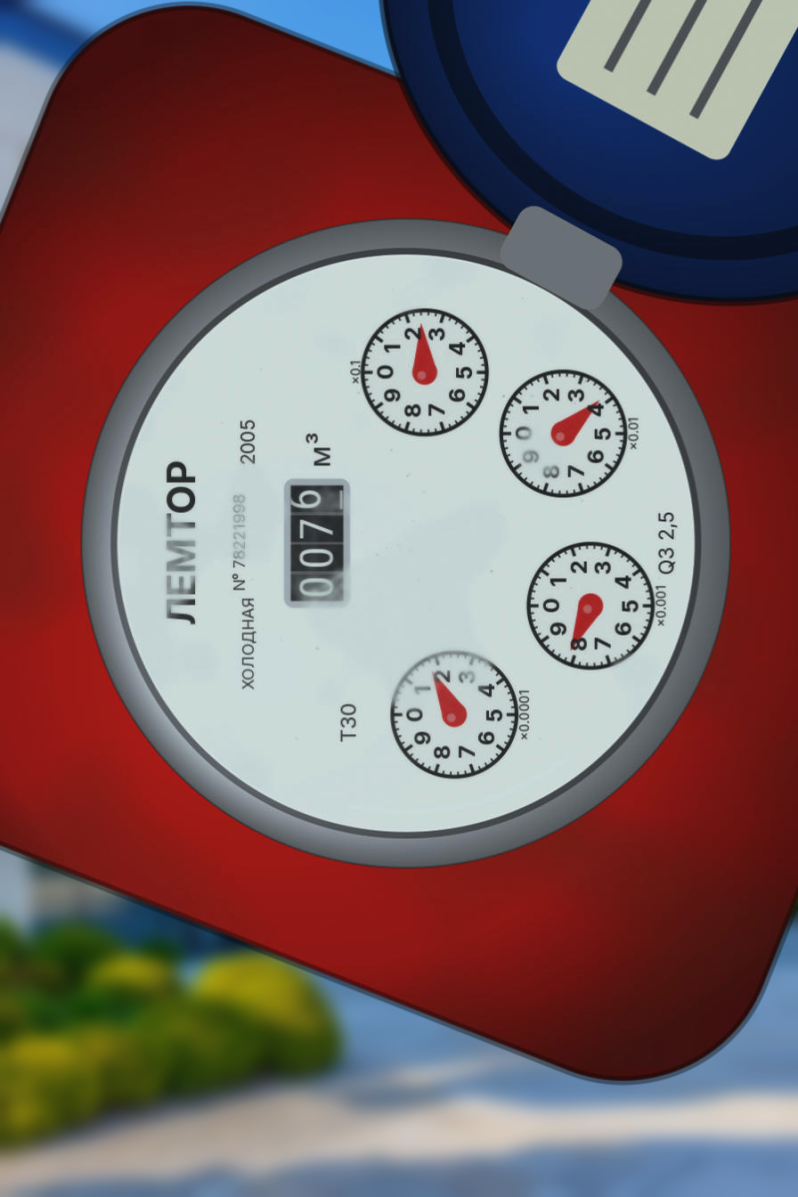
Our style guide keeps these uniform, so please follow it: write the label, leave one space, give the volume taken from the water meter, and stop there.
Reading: 76.2381 m³
